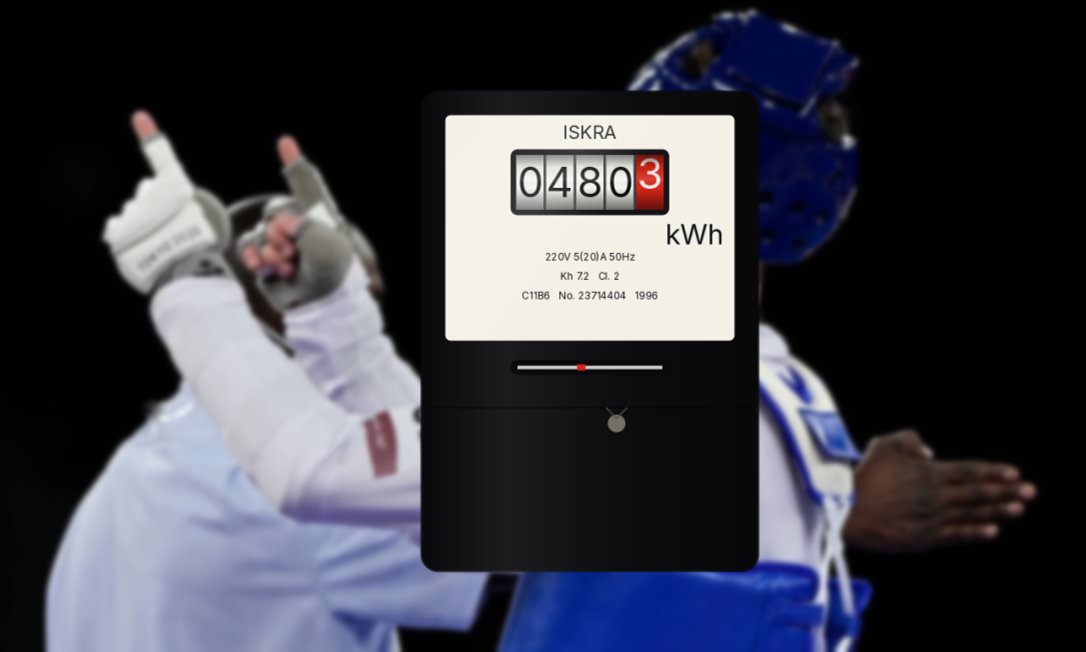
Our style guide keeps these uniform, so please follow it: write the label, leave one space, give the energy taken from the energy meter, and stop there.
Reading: 480.3 kWh
